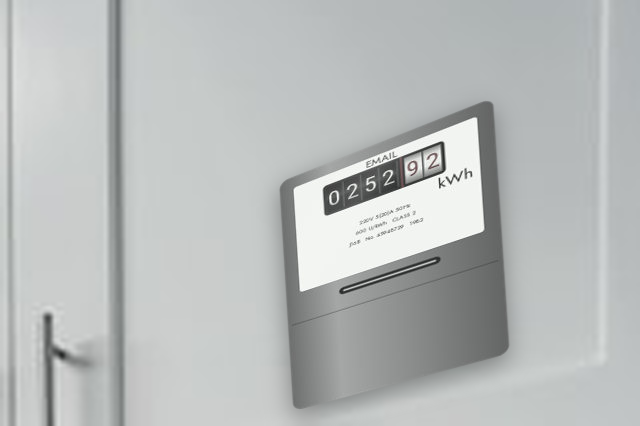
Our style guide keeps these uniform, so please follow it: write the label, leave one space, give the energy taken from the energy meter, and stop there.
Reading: 252.92 kWh
